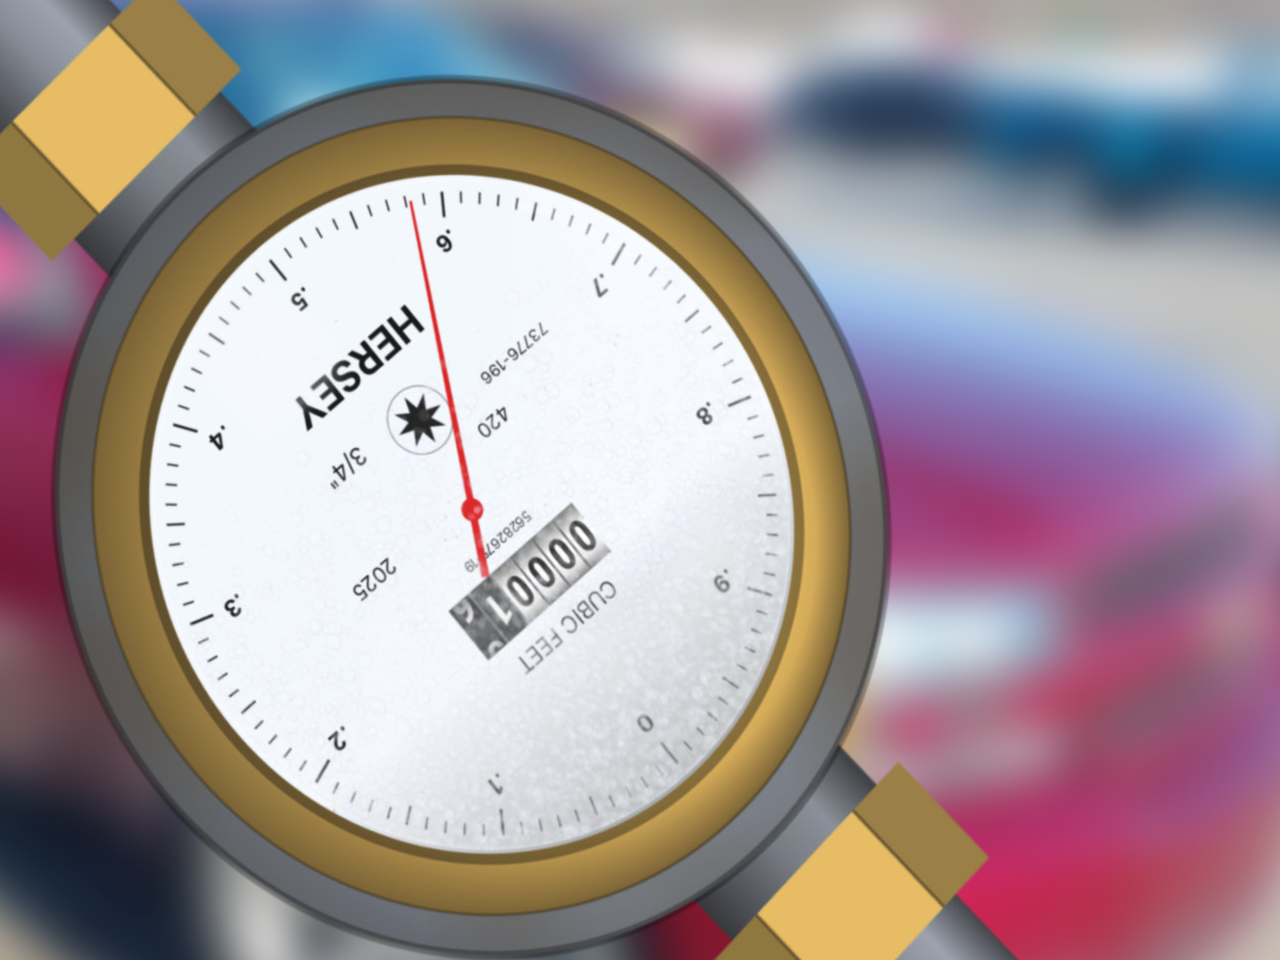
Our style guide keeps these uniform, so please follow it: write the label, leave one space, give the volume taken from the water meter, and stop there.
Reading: 15.58 ft³
